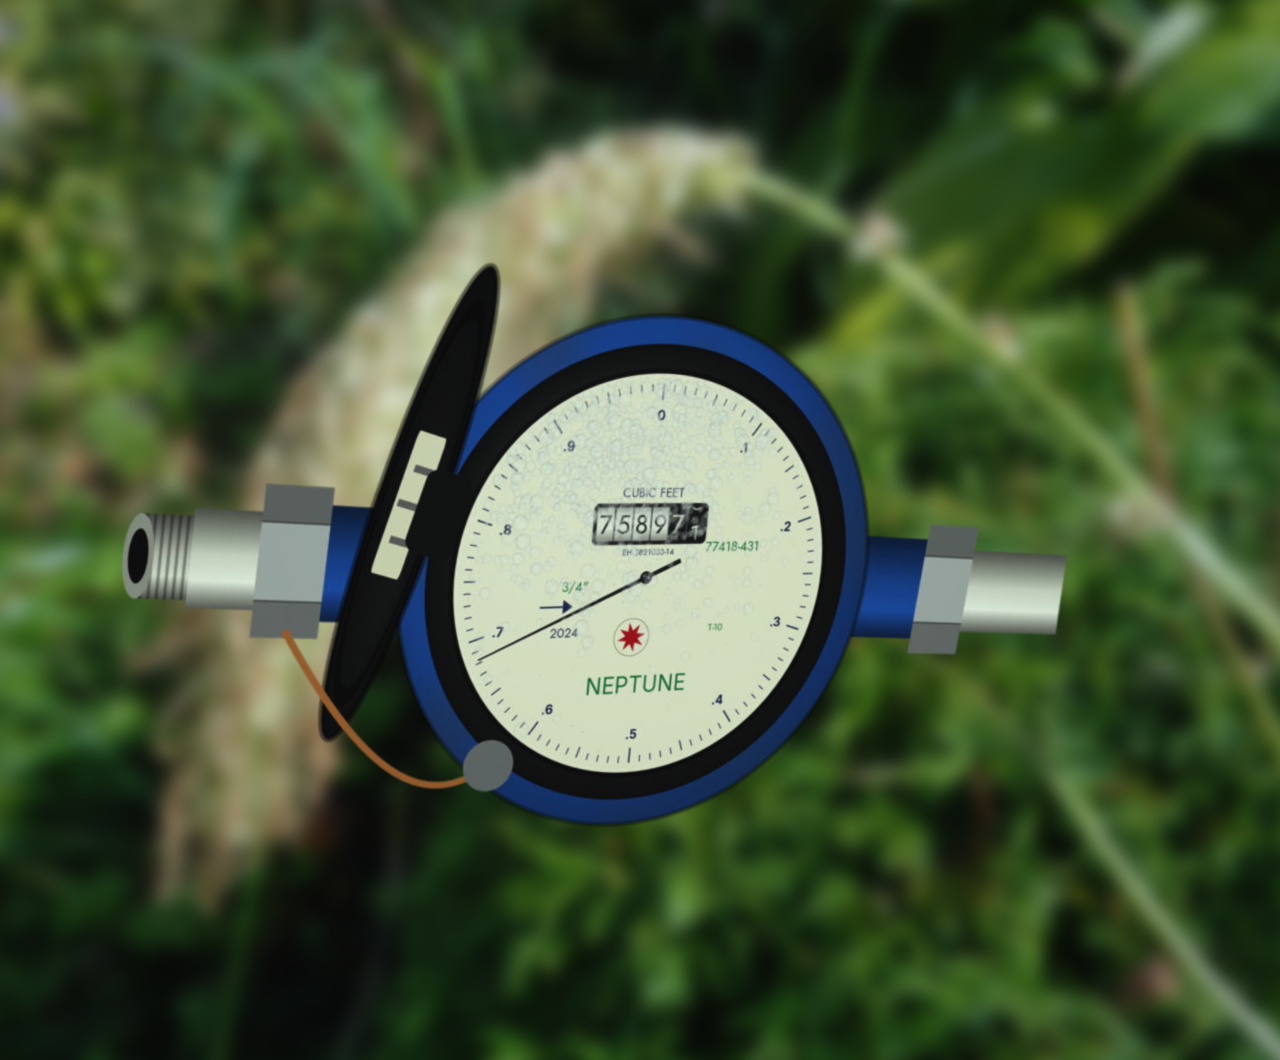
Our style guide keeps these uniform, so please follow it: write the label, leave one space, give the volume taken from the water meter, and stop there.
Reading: 758970.68 ft³
